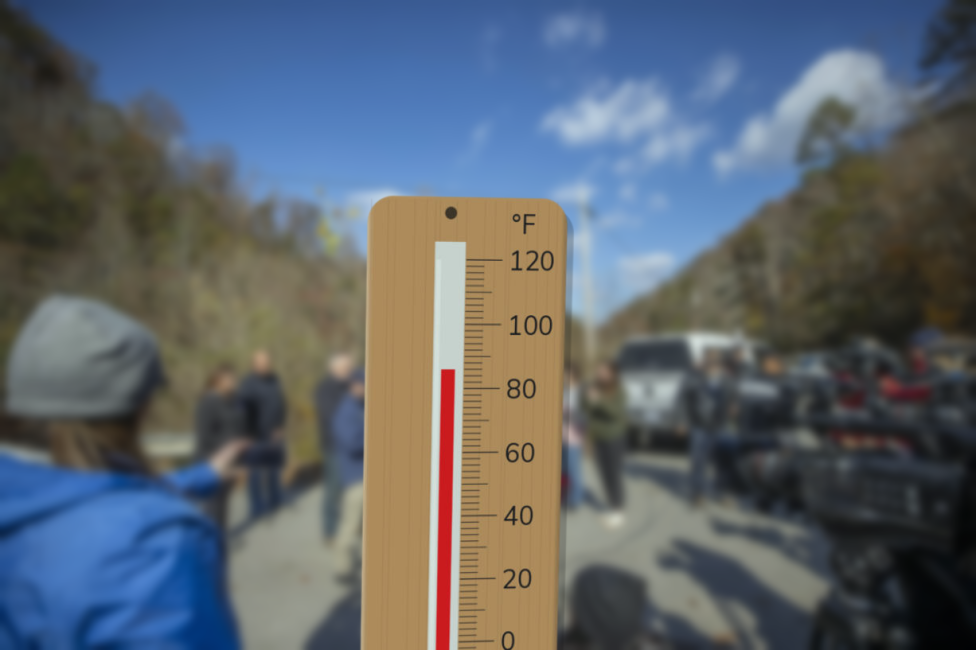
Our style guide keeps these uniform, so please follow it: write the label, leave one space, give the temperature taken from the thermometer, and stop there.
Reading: 86 °F
